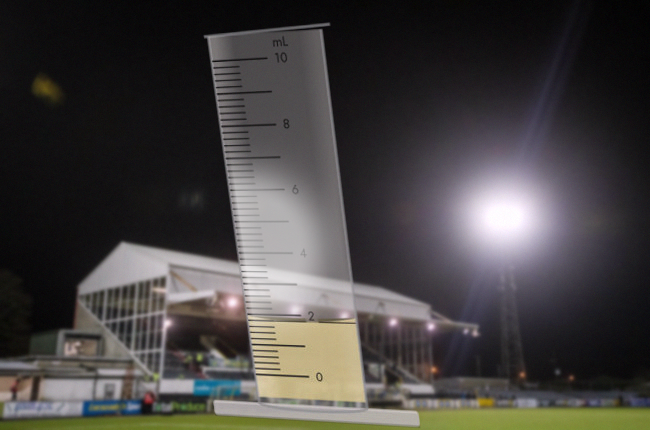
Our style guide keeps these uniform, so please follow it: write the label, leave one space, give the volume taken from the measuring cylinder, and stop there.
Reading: 1.8 mL
